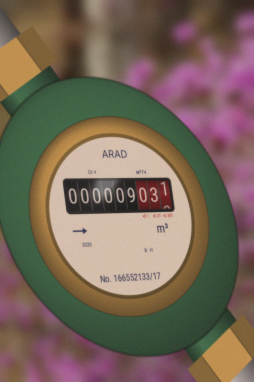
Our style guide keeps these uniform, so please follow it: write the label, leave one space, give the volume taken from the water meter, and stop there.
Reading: 9.031 m³
